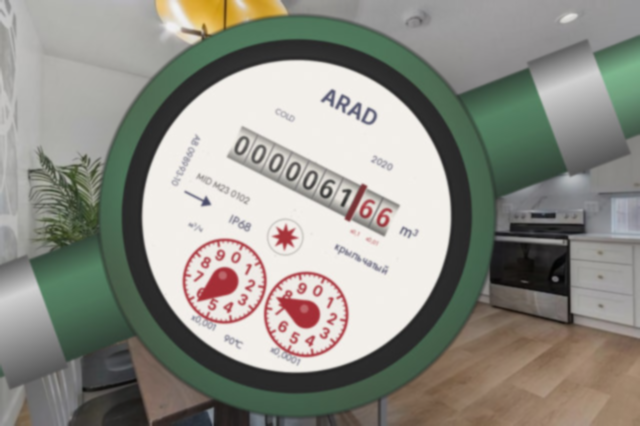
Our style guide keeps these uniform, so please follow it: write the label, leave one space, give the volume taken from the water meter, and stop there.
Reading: 61.6657 m³
